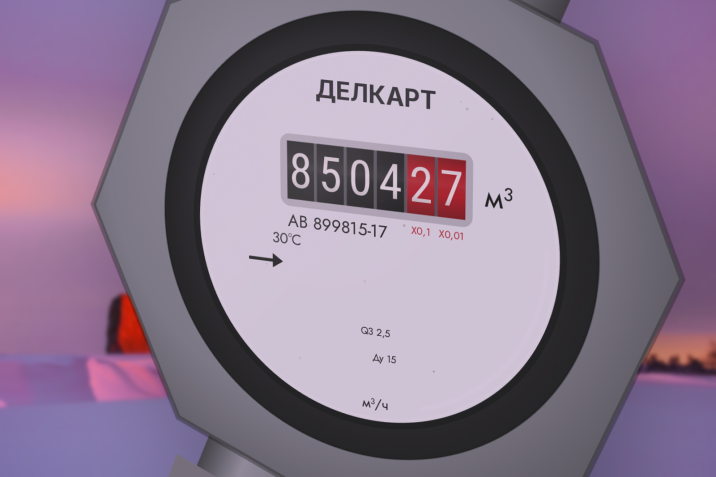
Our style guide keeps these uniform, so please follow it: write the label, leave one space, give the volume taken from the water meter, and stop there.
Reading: 8504.27 m³
